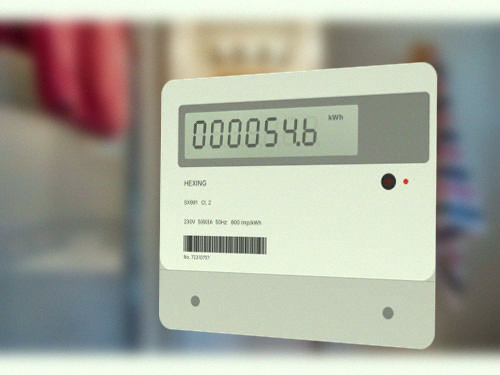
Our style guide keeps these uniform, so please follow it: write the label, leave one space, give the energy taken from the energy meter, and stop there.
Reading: 54.6 kWh
